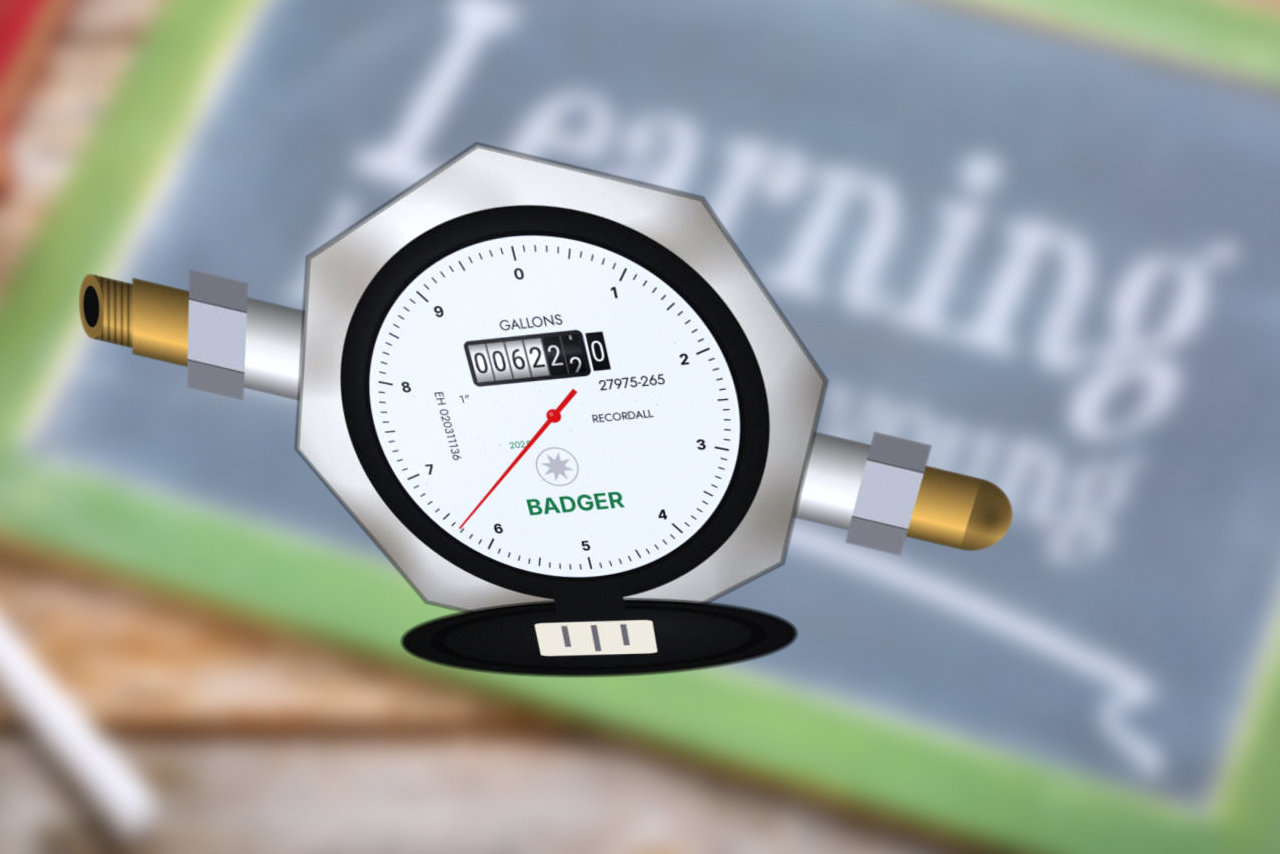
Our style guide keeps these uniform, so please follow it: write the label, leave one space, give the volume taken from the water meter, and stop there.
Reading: 62216.3 gal
